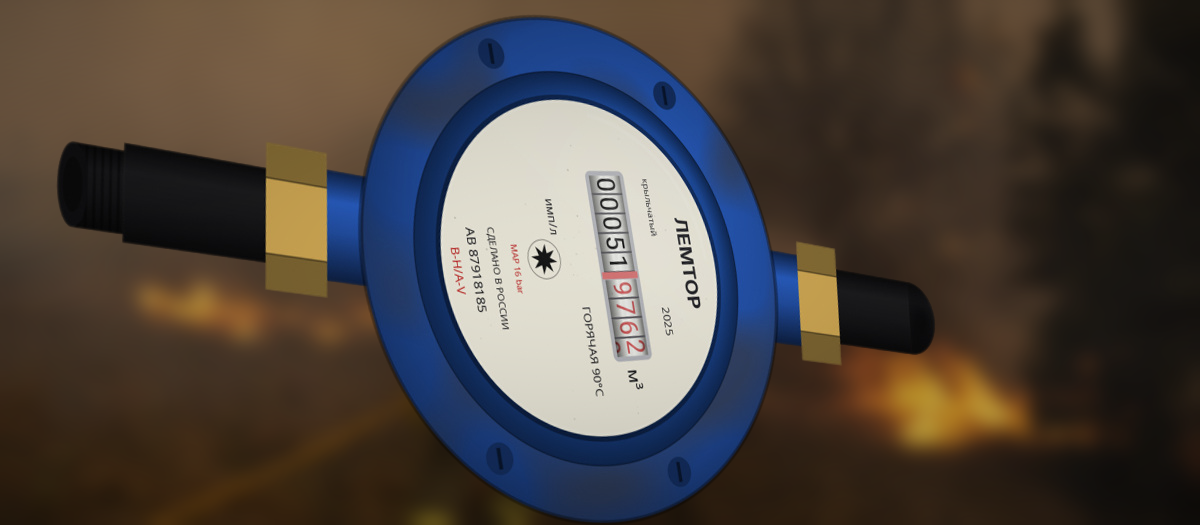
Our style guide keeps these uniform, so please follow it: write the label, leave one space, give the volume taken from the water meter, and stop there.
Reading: 51.9762 m³
